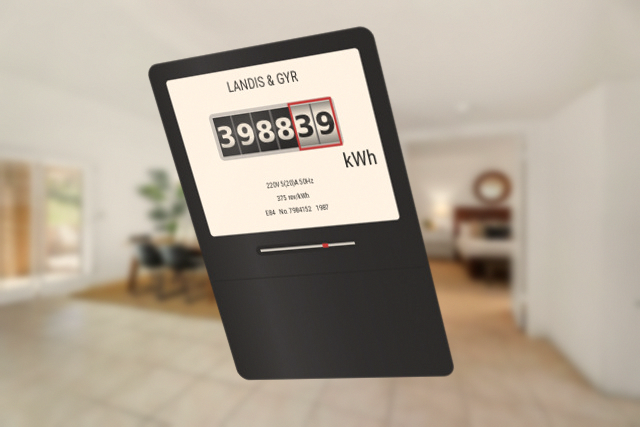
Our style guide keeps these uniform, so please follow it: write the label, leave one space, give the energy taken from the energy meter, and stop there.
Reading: 3988.39 kWh
